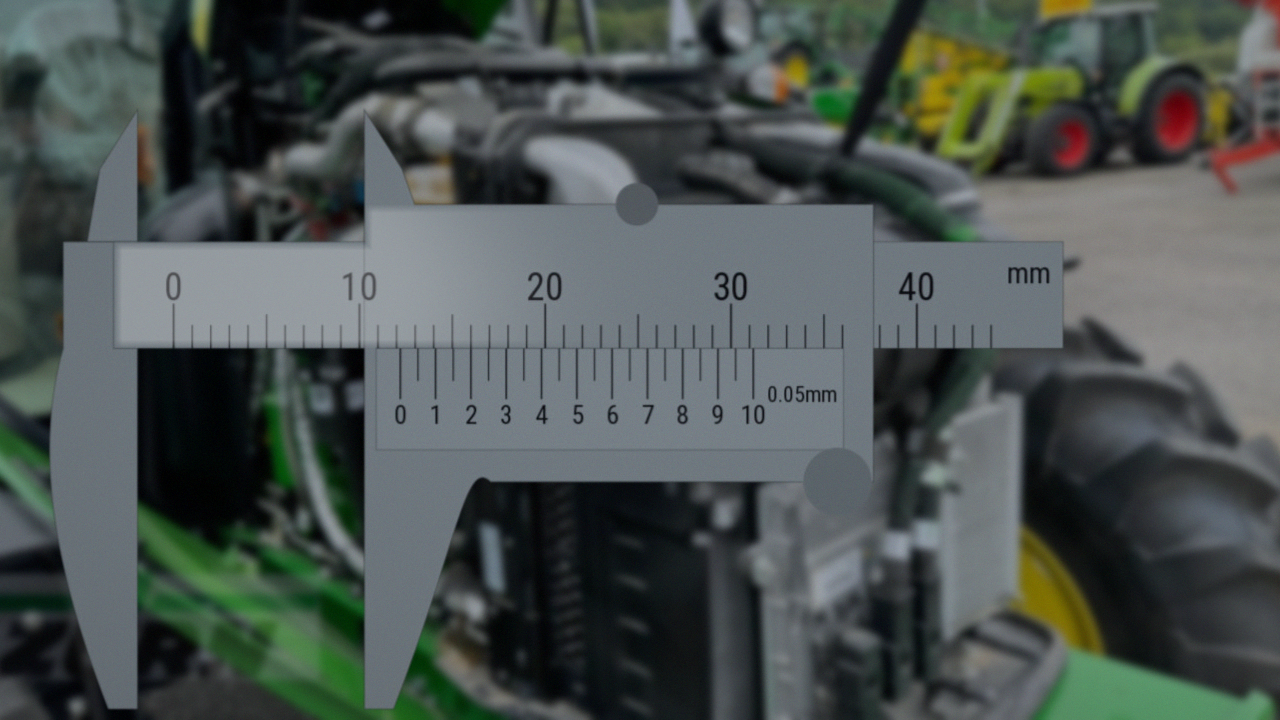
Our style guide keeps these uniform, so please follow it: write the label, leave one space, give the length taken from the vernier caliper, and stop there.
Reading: 12.2 mm
